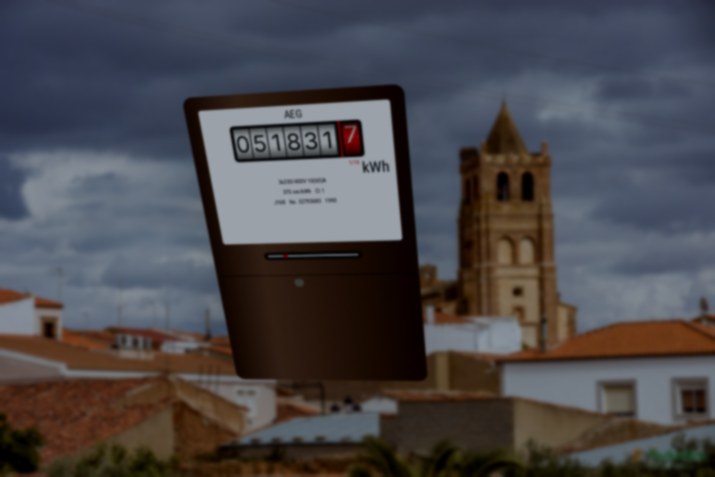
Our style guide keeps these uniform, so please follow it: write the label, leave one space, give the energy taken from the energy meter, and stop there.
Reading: 51831.7 kWh
